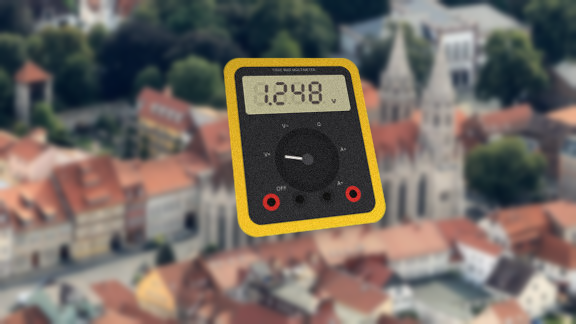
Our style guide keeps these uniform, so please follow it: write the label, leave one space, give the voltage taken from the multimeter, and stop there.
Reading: 1.248 V
